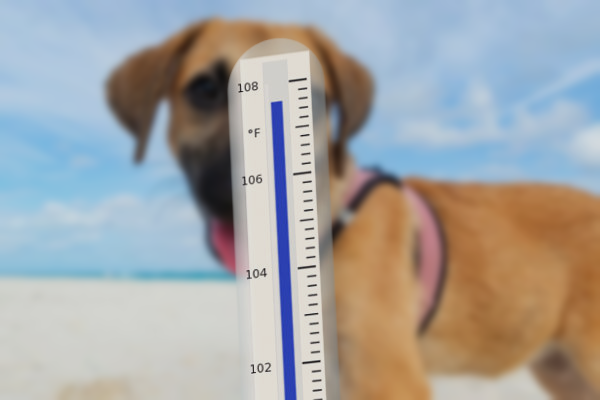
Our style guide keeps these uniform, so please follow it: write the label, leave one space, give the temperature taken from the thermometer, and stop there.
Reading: 107.6 °F
